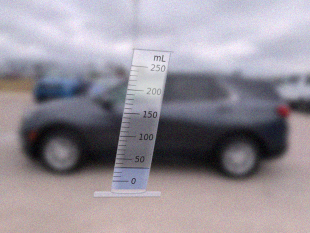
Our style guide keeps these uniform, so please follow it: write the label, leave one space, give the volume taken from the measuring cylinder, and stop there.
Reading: 30 mL
